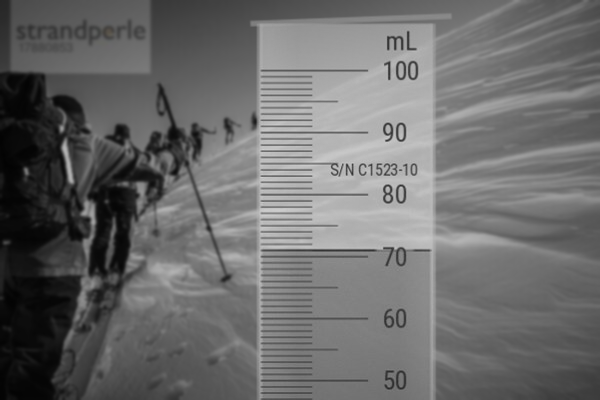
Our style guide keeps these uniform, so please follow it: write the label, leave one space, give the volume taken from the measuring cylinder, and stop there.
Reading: 71 mL
